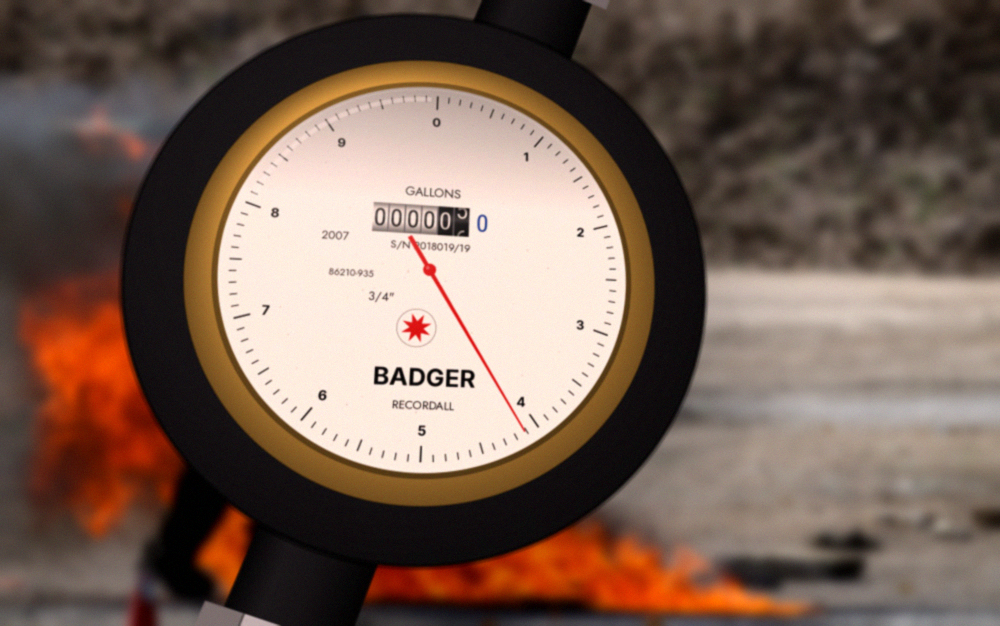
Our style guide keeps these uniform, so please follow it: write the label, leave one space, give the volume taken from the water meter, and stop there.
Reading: 54.1 gal
